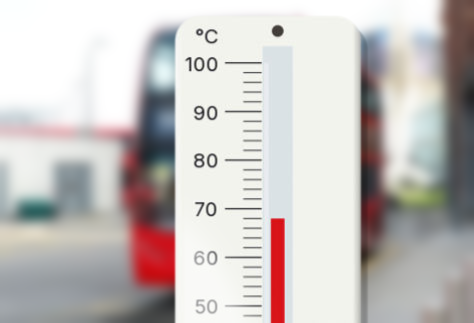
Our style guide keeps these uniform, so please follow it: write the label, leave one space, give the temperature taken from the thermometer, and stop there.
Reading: 68 °C
